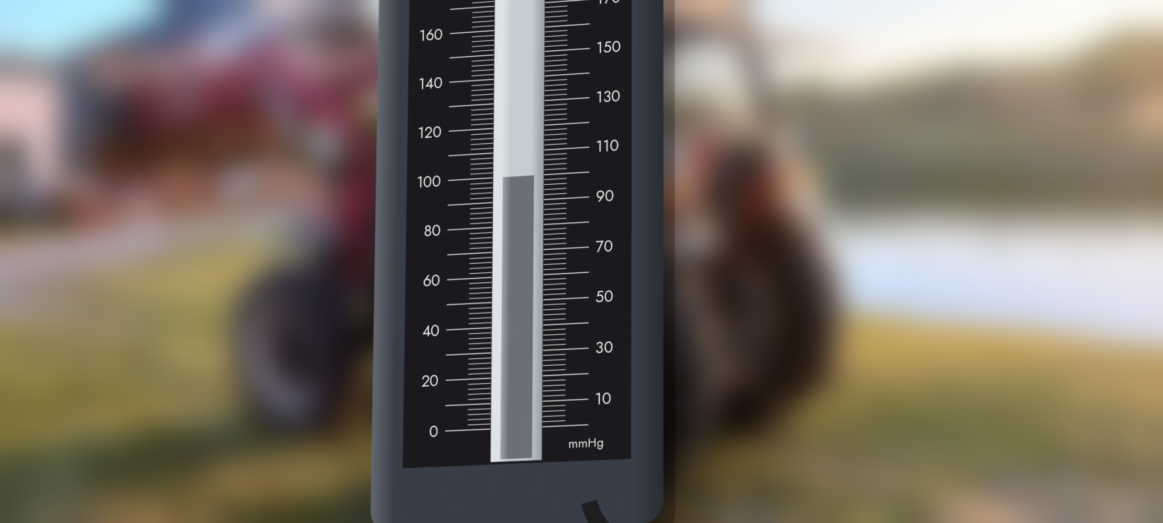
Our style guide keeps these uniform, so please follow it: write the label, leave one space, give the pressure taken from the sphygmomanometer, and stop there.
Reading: 100 mmHg
